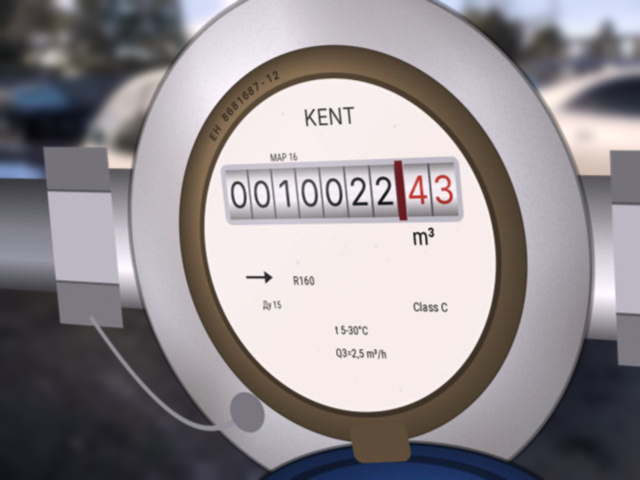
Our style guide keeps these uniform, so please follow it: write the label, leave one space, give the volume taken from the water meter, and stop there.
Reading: 10022.43 m³
